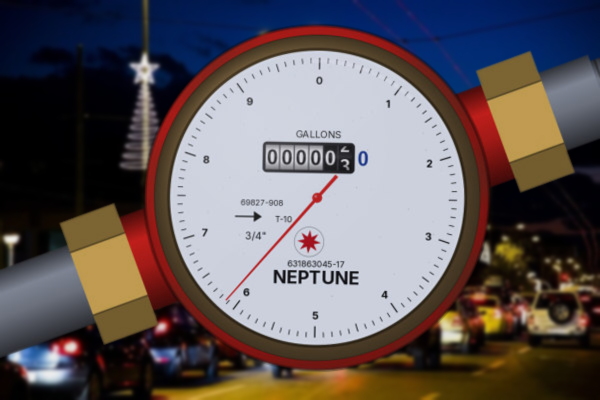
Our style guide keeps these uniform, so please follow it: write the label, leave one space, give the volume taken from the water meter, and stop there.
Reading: 26.1 gal
